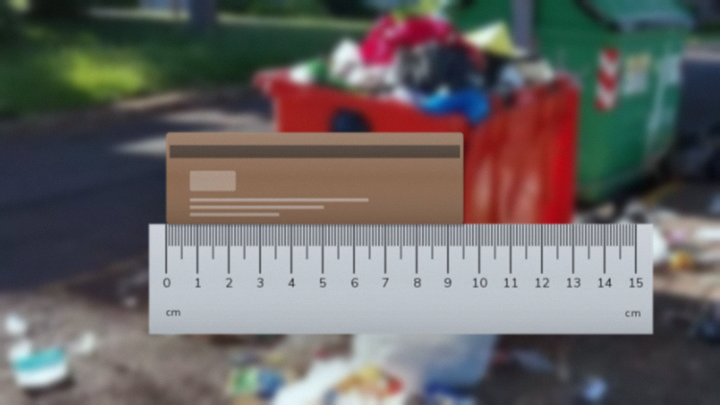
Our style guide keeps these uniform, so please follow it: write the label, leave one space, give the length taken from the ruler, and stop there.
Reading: 9.5 cm
